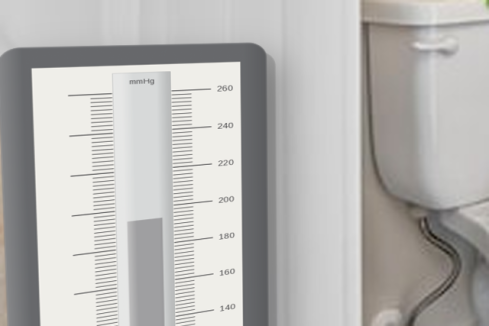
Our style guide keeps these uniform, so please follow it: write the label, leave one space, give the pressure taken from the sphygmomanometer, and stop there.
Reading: 194 mmHg
